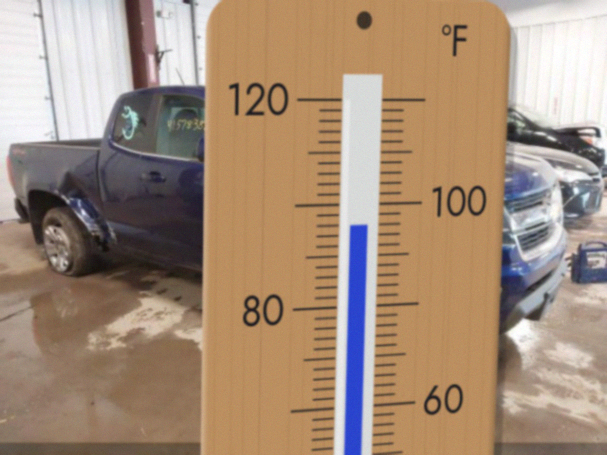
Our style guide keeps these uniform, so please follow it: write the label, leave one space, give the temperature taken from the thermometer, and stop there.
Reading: 96 °F
